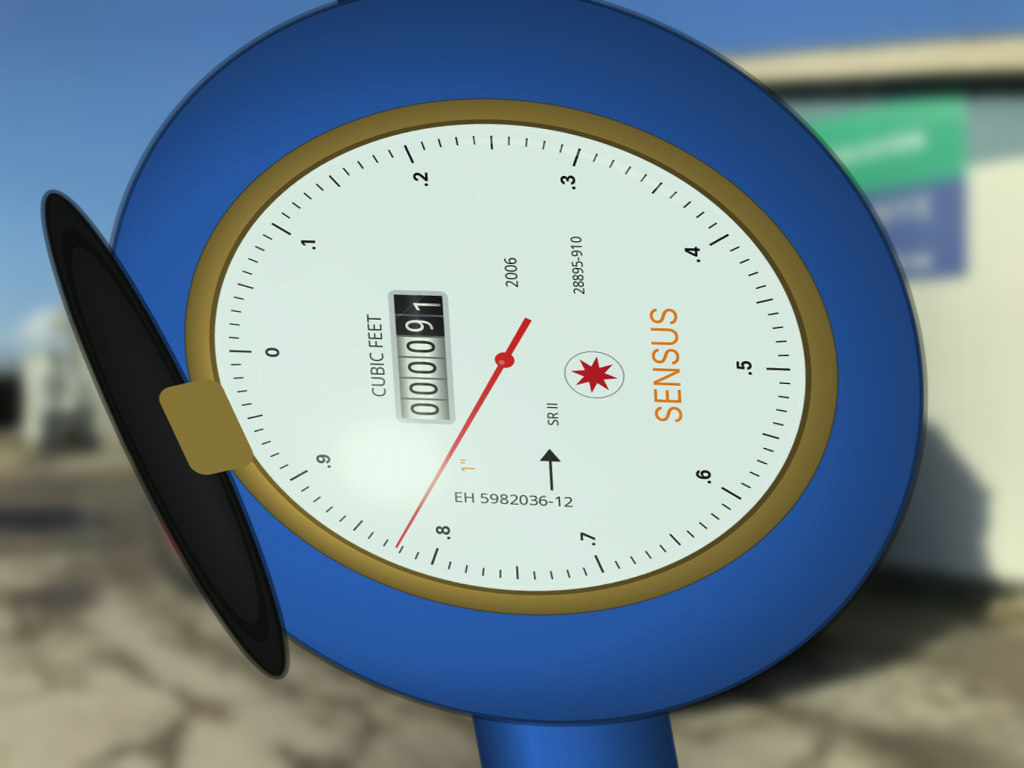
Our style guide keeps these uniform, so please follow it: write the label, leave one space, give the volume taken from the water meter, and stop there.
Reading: 90.82 ft³
